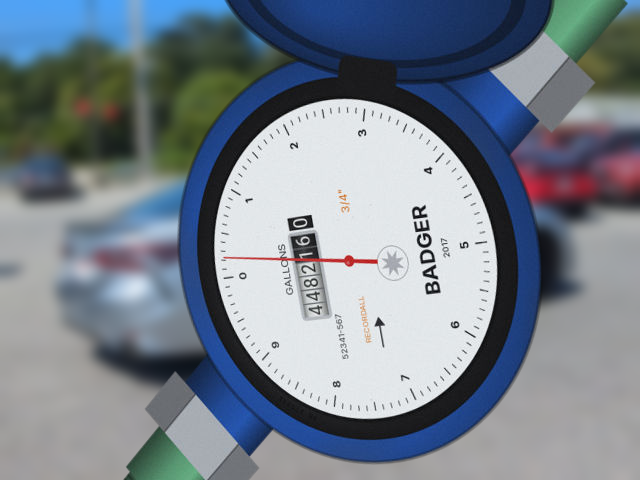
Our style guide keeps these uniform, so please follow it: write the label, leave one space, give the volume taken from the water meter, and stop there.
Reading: 4482160.2 gal
